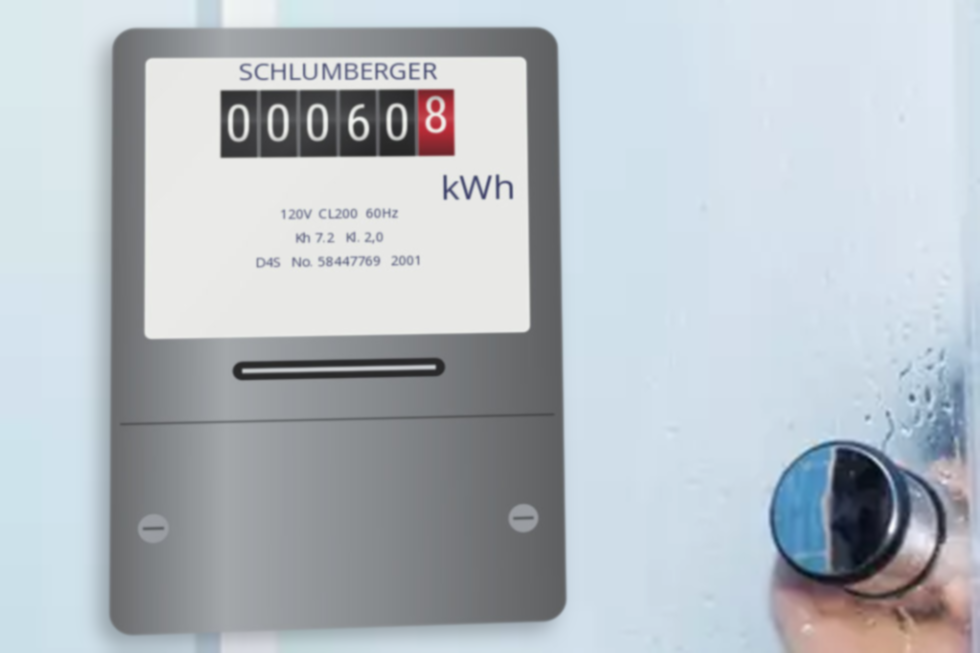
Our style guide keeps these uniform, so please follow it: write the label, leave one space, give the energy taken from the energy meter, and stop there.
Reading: 60.8 kWh
